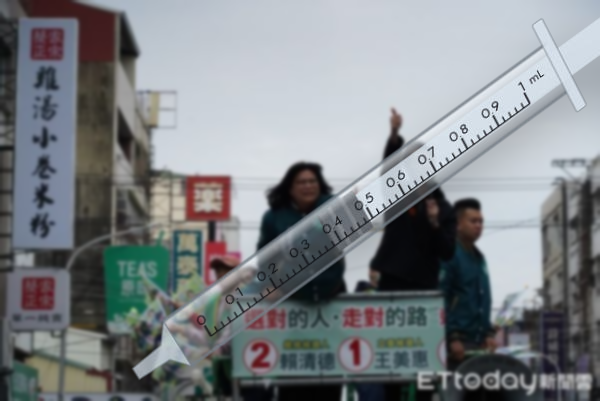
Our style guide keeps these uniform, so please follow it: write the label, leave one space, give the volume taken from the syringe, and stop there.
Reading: 0.38 mL
